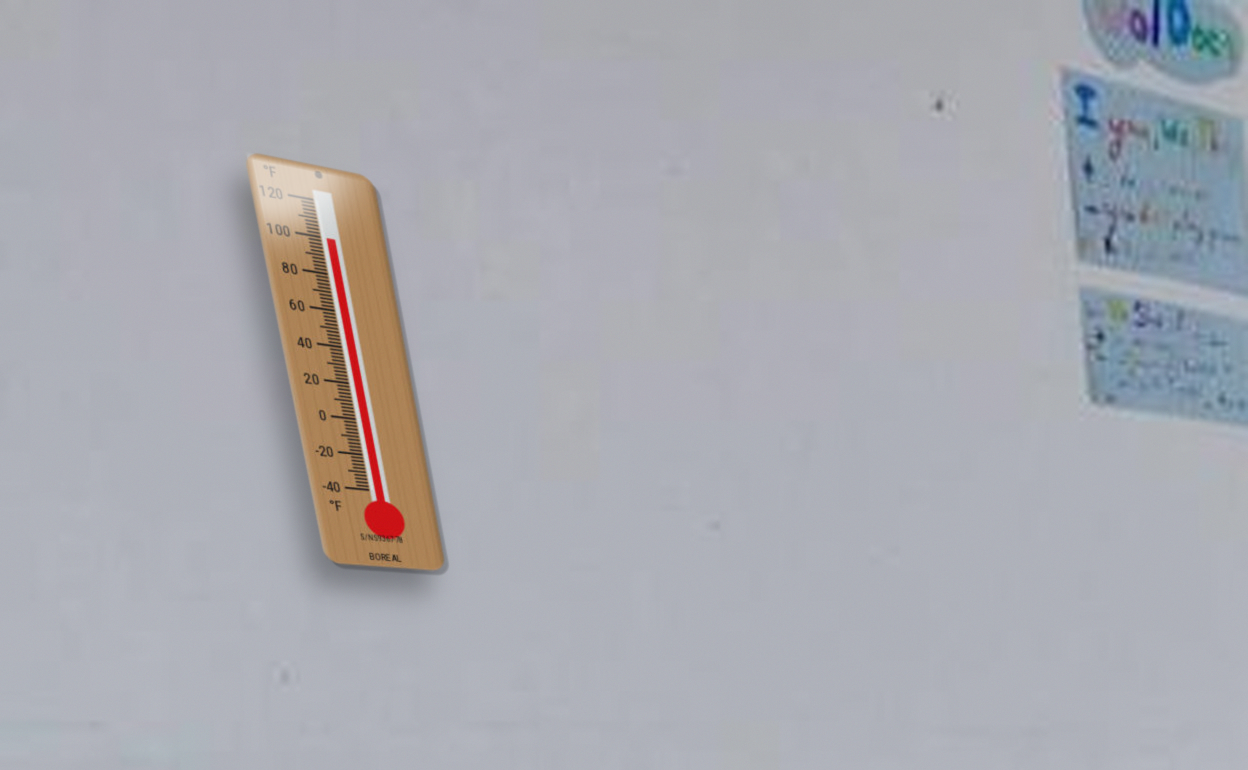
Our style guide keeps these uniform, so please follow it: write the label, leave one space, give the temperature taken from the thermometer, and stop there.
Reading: 100 °F
